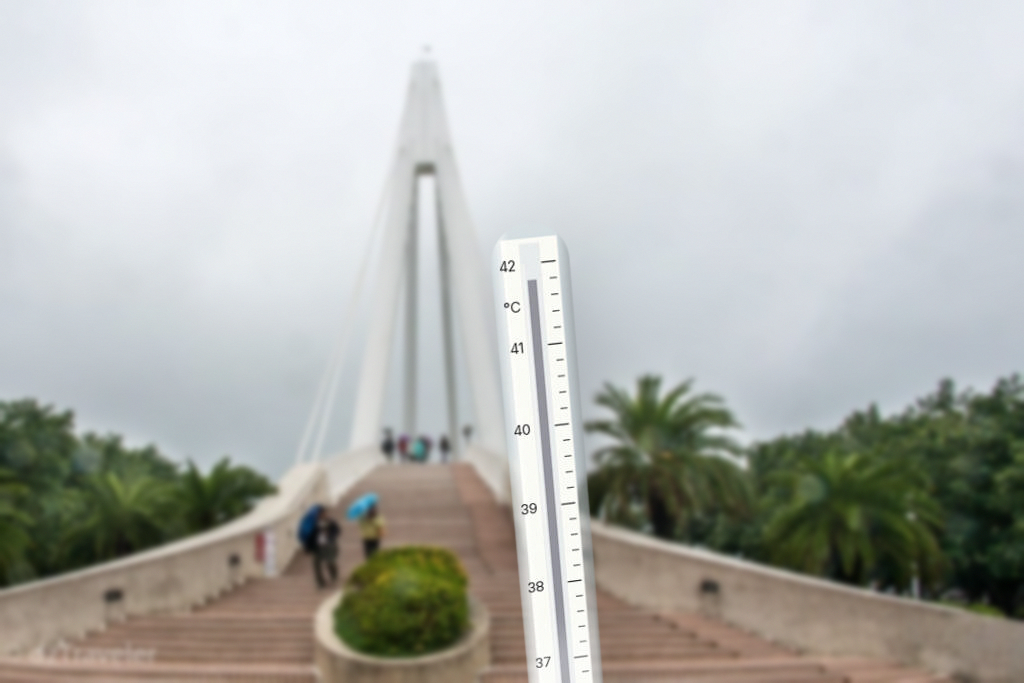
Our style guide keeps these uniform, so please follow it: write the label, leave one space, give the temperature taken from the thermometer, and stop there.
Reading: 41.8 °C
